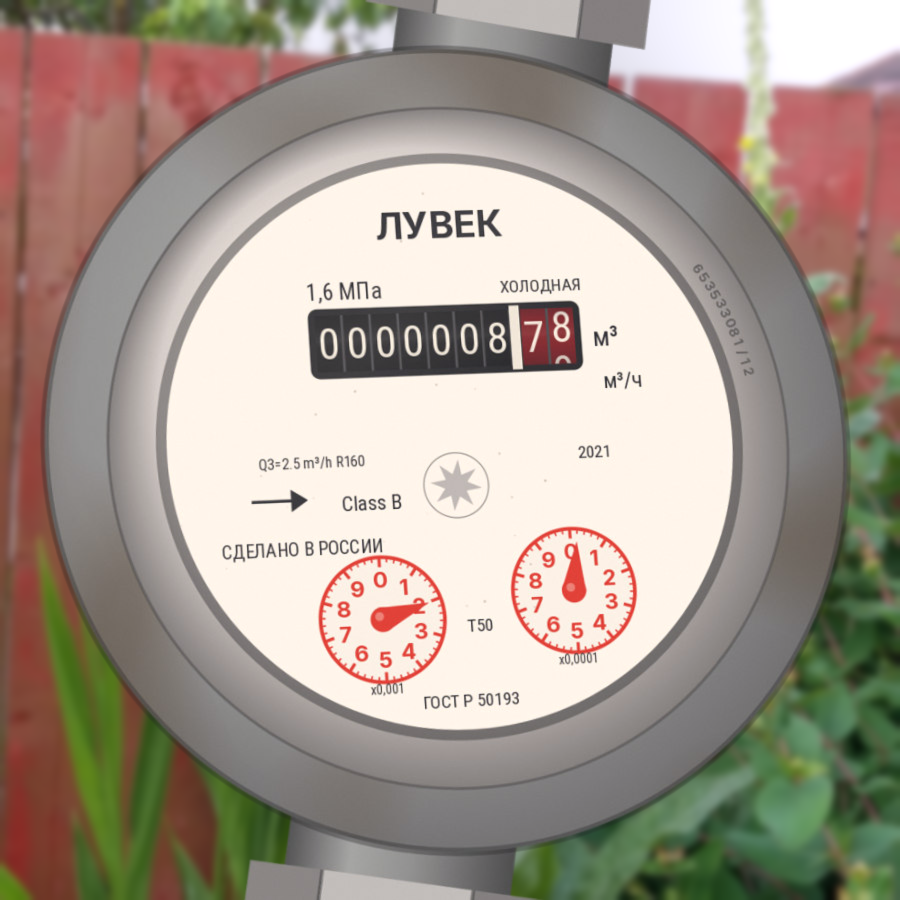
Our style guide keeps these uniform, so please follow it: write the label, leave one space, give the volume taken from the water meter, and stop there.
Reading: 8.7820 m³
